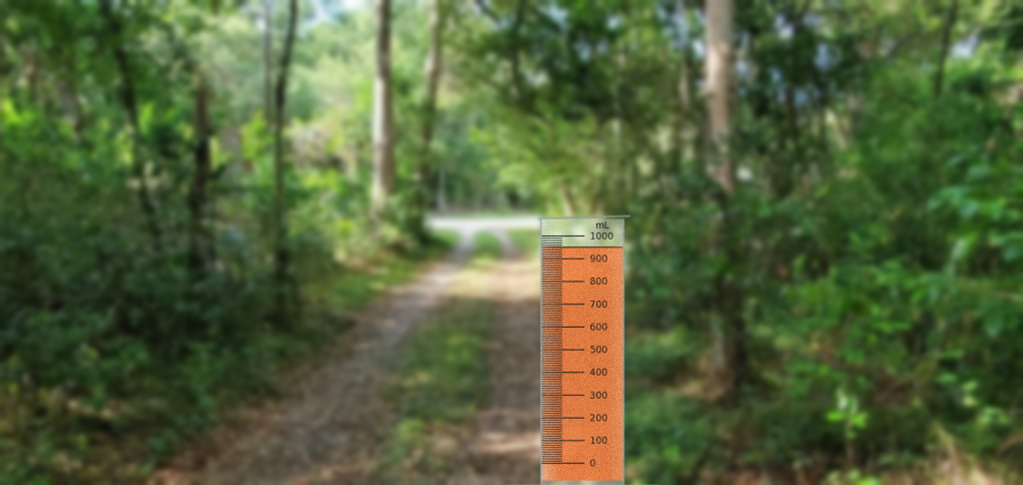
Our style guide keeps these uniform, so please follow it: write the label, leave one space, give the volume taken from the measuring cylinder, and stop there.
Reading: 950 mL
